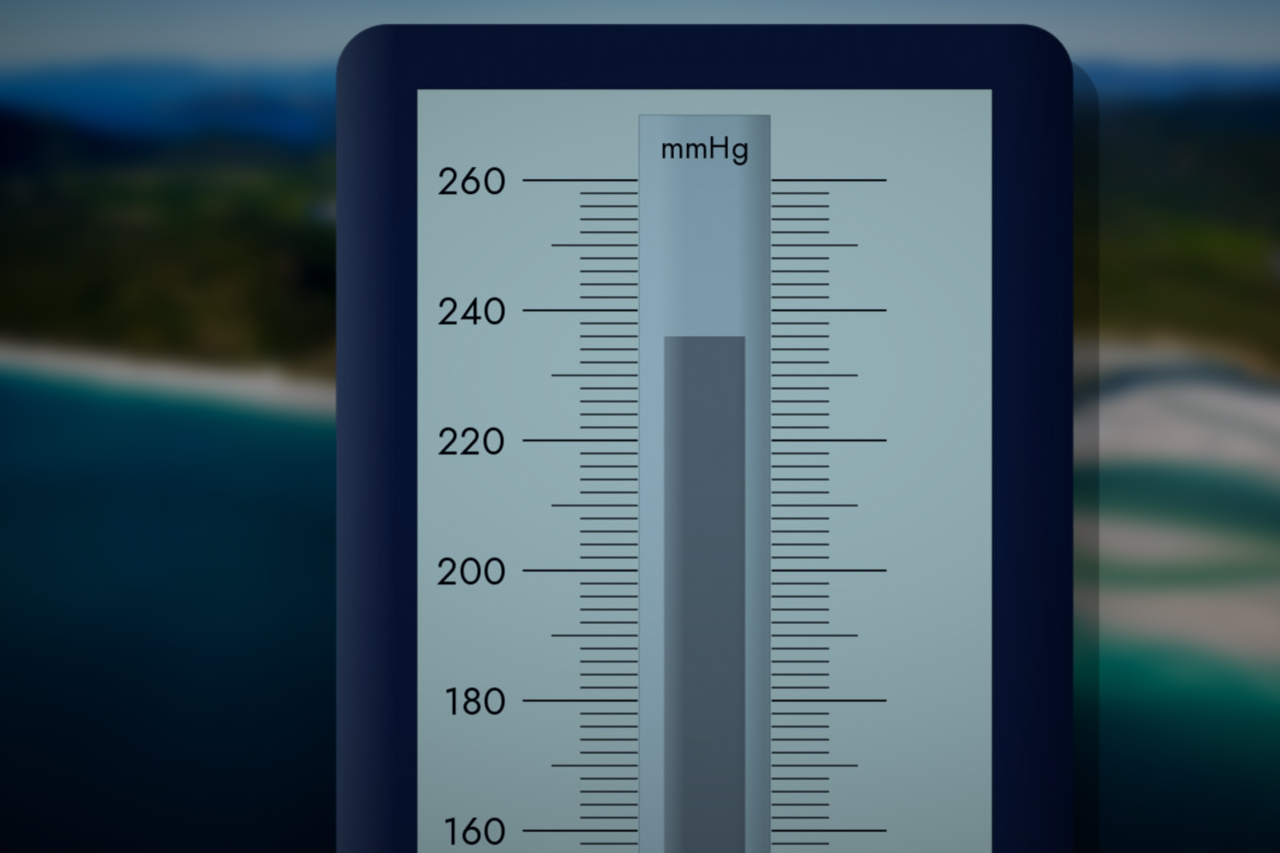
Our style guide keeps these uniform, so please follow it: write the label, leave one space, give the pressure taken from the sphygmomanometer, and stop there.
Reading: 236 mmHg
